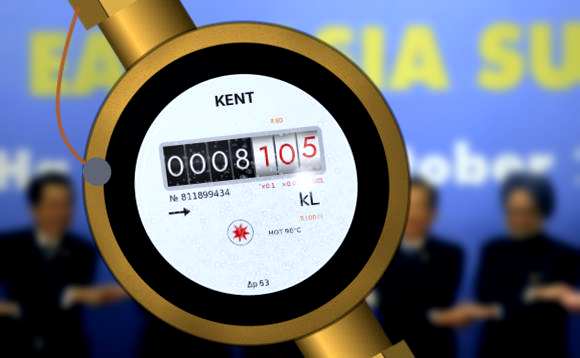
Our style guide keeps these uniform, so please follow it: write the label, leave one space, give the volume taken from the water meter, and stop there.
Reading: 8.105 kL
